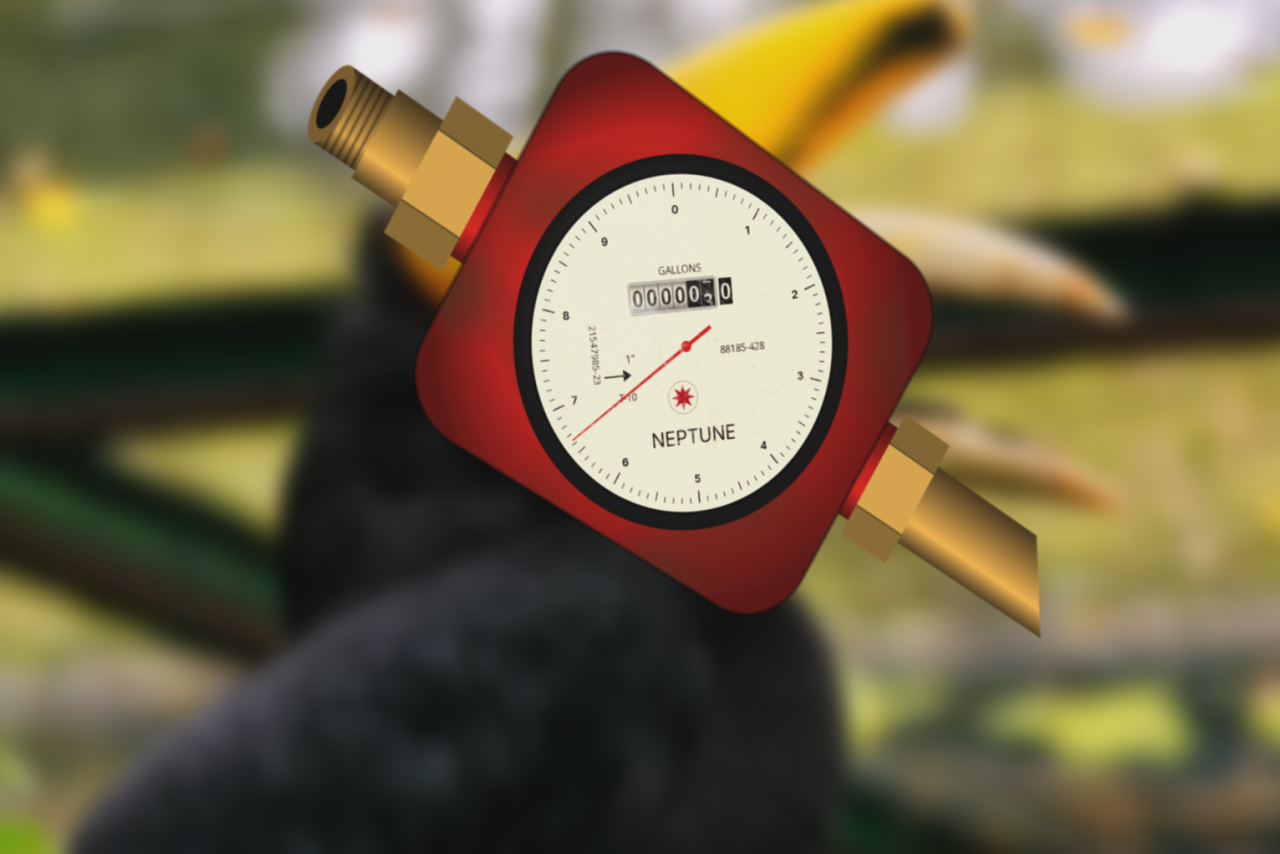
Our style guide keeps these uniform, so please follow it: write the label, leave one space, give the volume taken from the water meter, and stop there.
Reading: 26.6 gal
